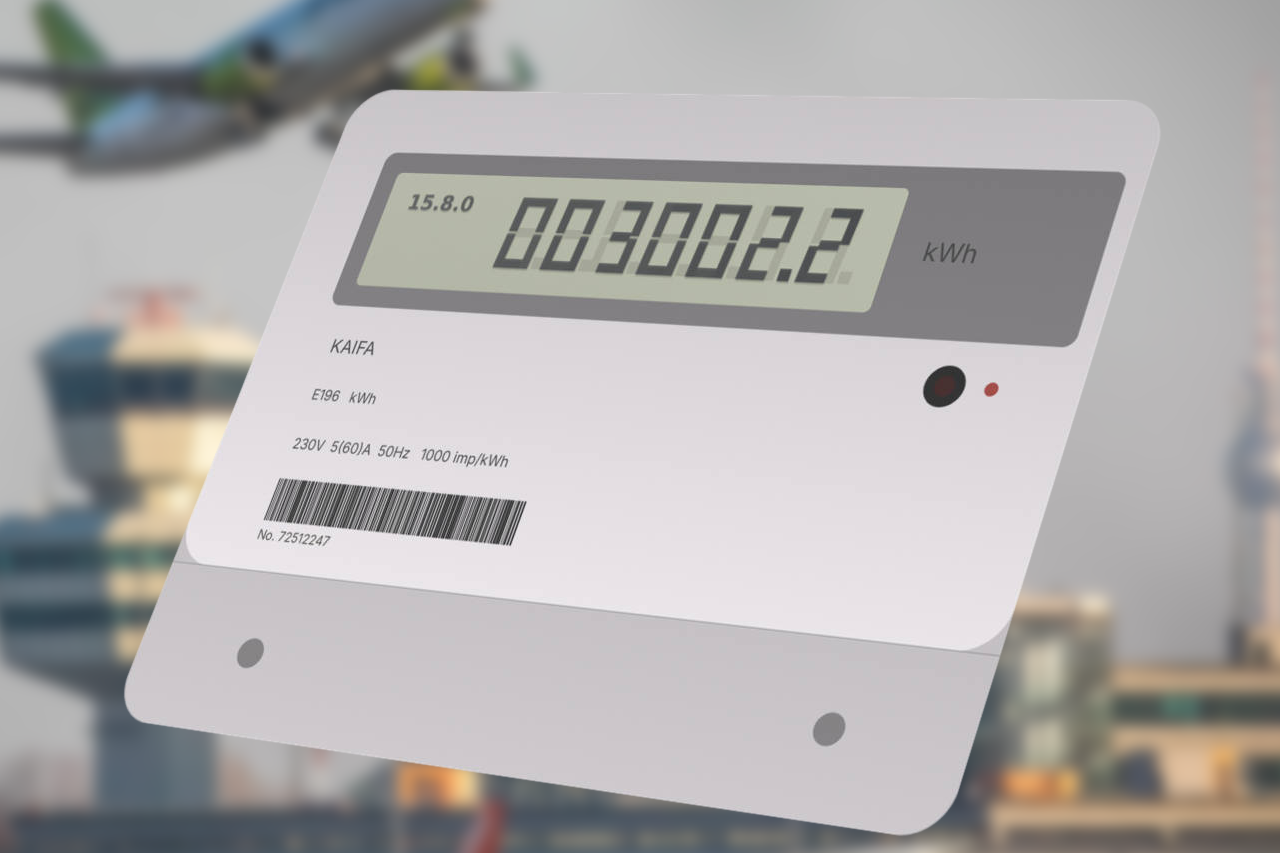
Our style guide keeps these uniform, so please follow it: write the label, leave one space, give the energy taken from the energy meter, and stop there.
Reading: 3002.2 kWh
